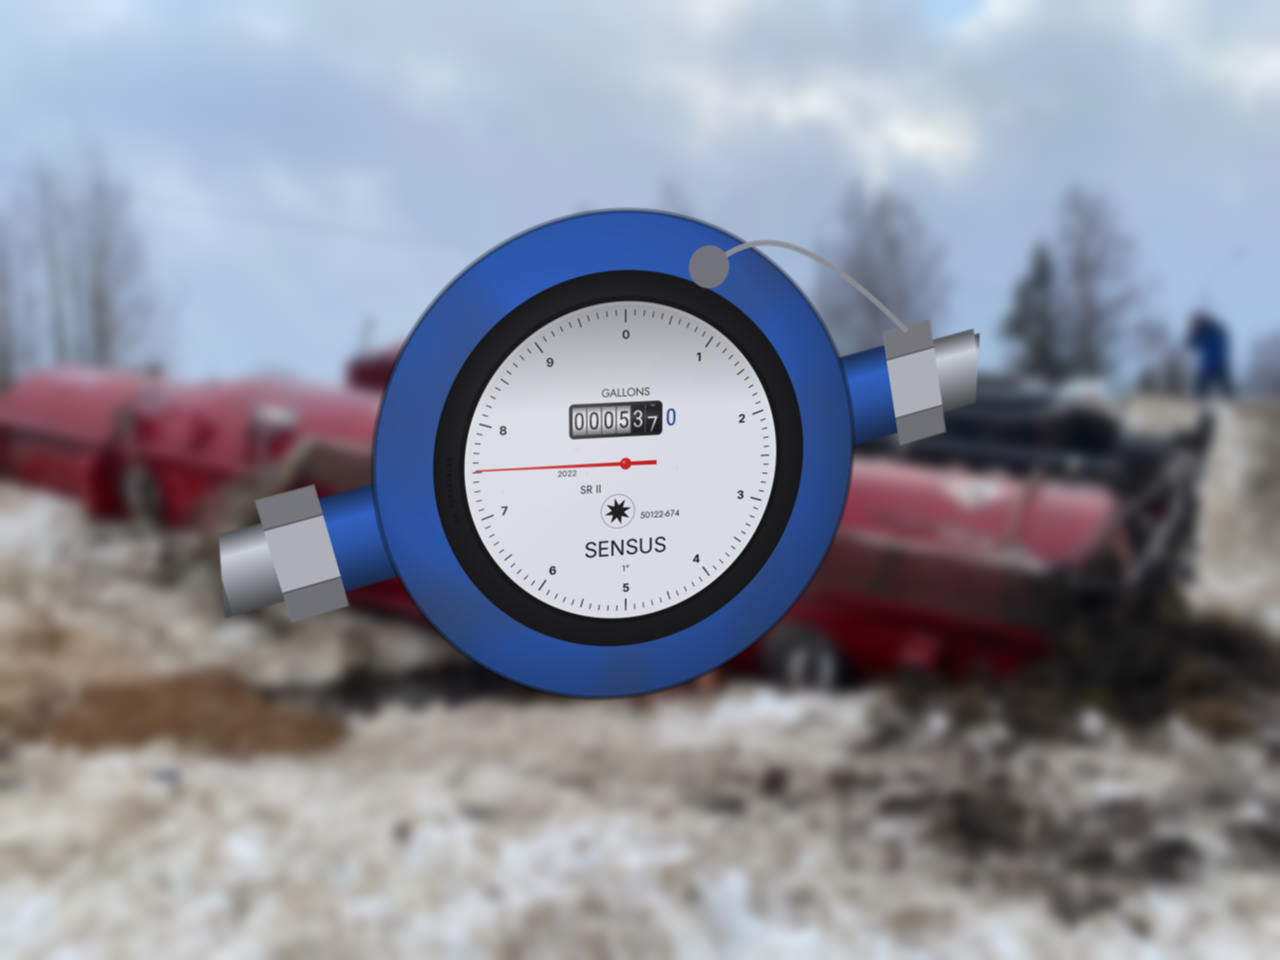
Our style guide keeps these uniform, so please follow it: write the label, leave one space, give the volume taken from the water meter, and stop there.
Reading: 5367.5 gal
